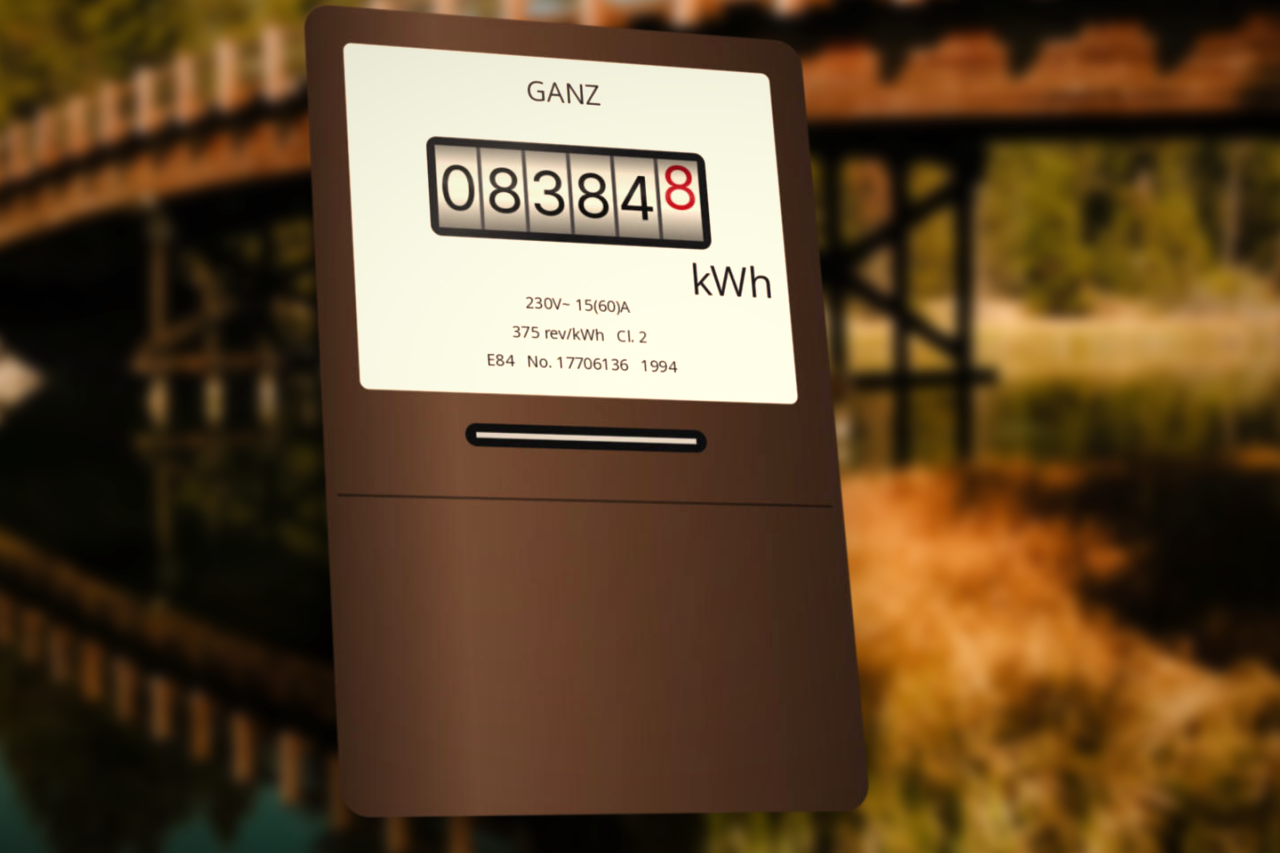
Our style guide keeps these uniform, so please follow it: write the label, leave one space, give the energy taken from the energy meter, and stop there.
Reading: 8384.8 kWh
